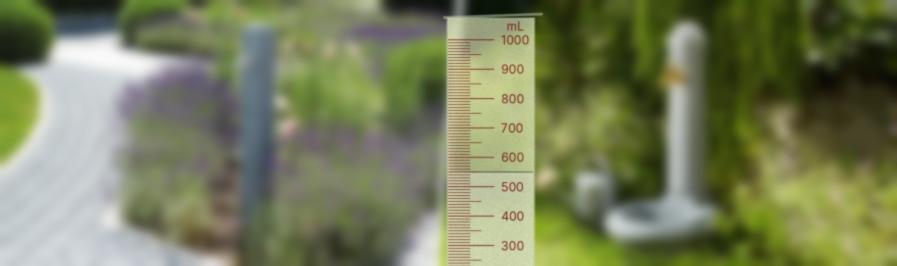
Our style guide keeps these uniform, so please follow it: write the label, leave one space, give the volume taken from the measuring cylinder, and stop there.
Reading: 550 mL
